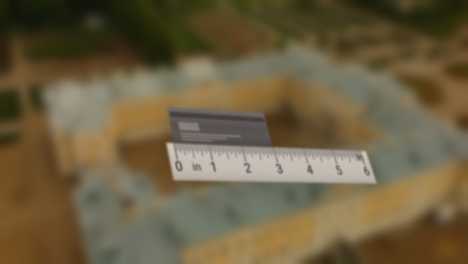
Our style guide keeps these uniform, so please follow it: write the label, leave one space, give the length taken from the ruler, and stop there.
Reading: 3 in
